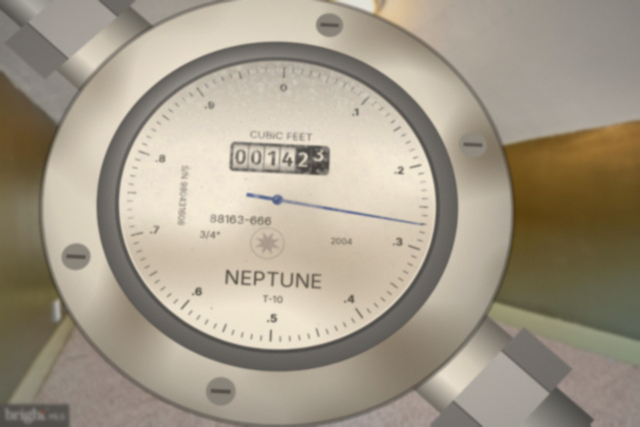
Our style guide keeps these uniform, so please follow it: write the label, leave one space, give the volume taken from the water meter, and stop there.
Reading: 1423.27 ft³
